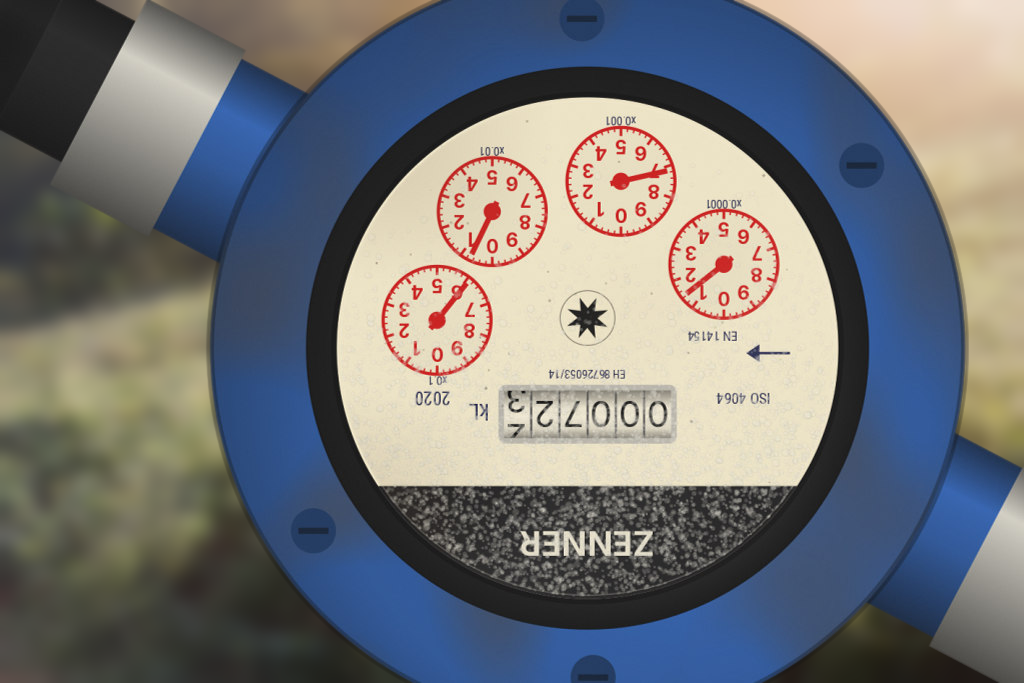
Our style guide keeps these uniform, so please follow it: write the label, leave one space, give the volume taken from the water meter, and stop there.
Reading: 722.6071 kL
